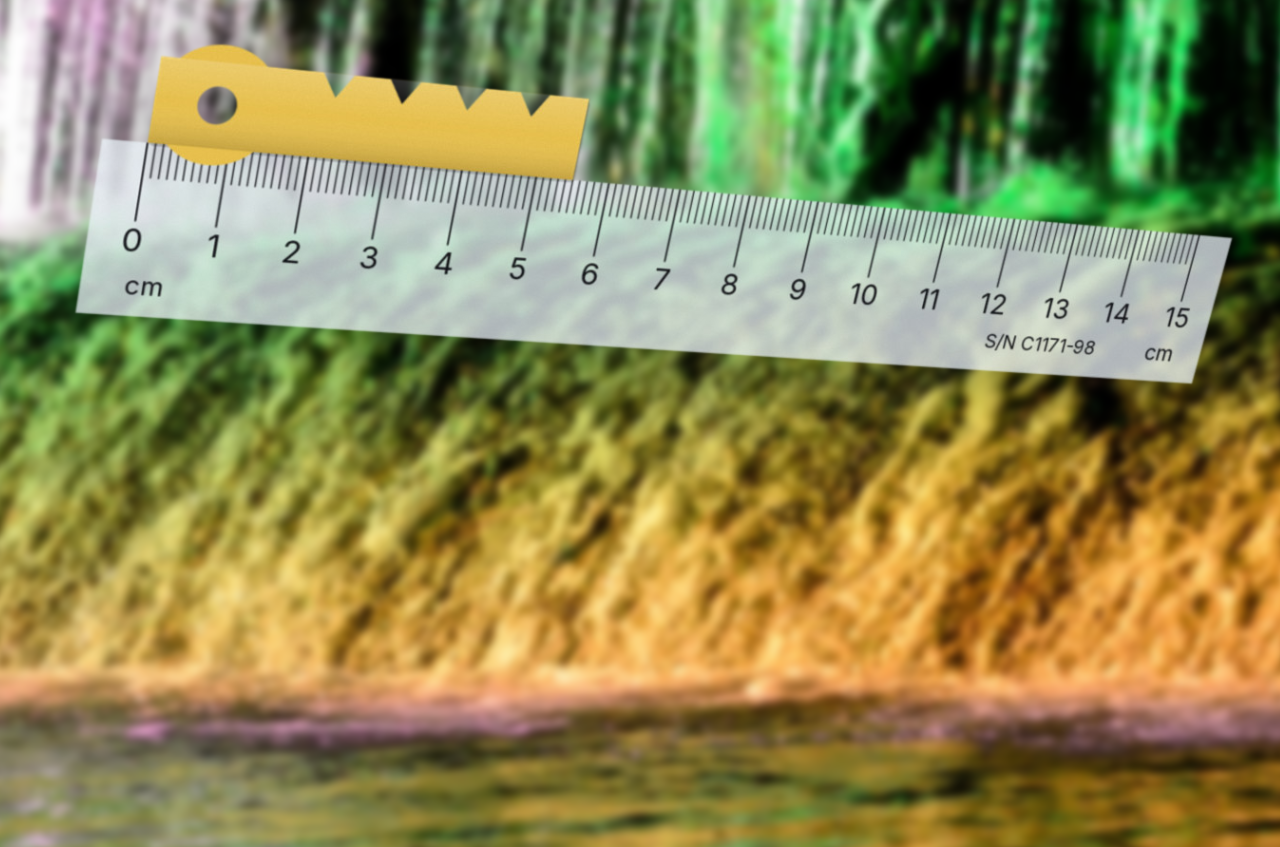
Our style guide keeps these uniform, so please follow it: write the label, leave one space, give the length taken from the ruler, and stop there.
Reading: 5.5 cm
